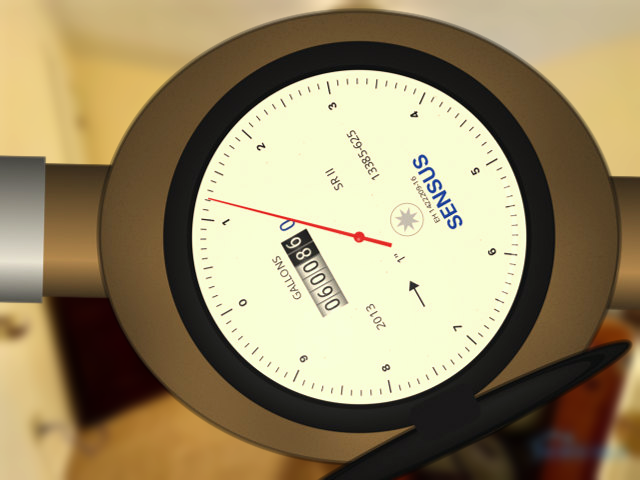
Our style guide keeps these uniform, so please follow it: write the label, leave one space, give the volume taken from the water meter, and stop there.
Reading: 600861.2 gal
